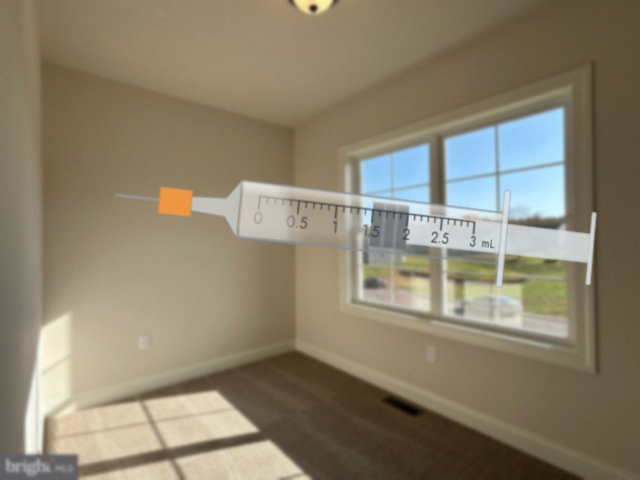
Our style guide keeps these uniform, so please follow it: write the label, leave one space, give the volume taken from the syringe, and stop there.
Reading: 1.5 mL
